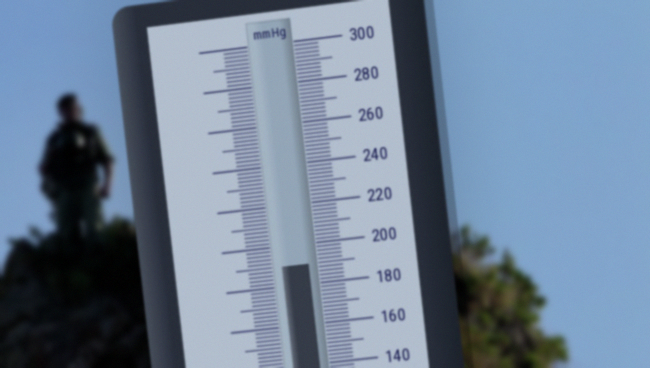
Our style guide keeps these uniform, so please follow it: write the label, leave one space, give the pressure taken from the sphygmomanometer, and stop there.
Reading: 190 mmHg
